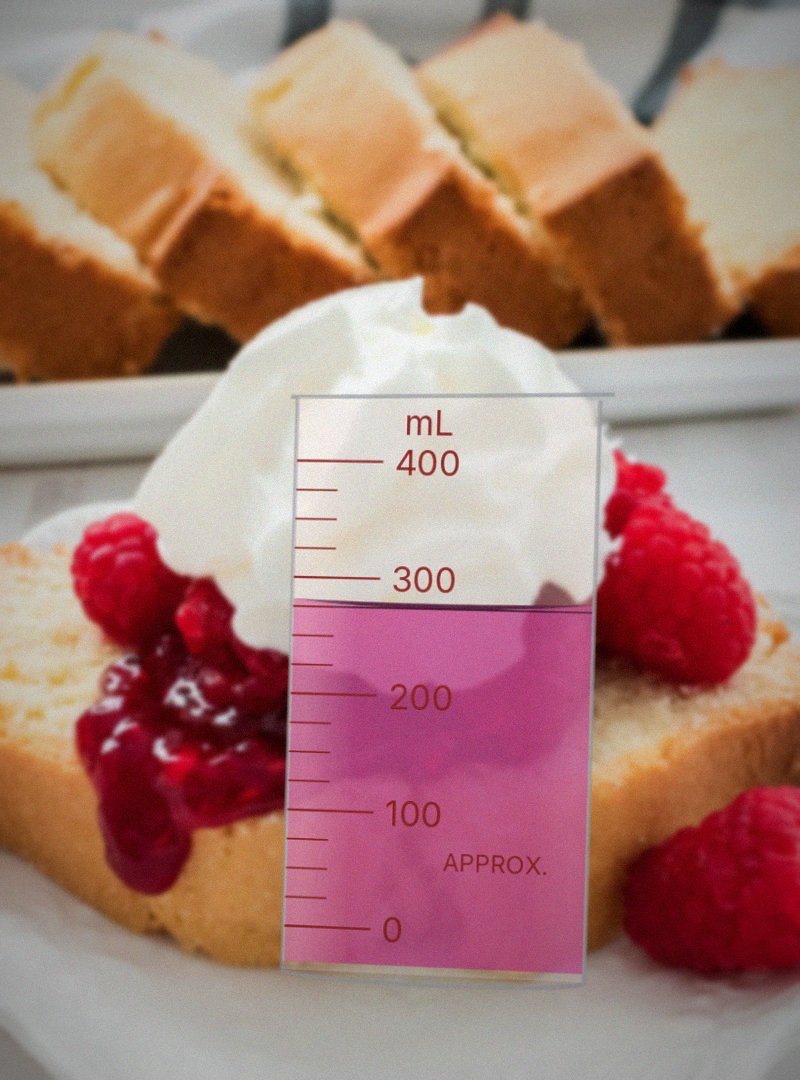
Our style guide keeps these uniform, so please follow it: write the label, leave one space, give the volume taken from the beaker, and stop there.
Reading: 275 mL
